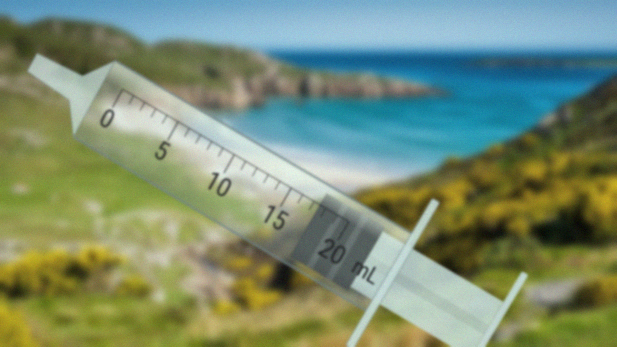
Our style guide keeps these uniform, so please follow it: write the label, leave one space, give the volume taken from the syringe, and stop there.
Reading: 17.5 mL
